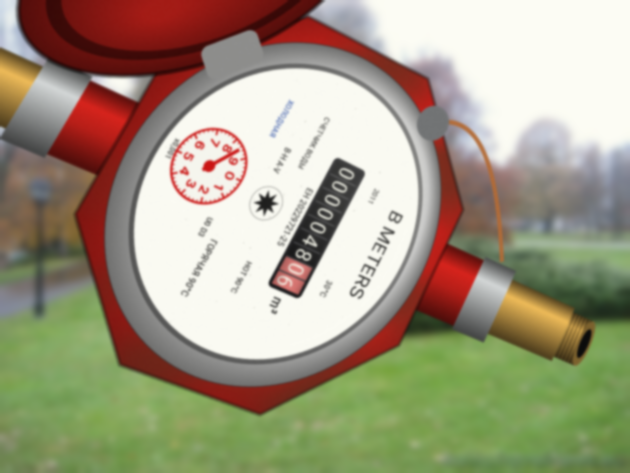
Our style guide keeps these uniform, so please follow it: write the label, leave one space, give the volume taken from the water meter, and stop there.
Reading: 48.058 m³
